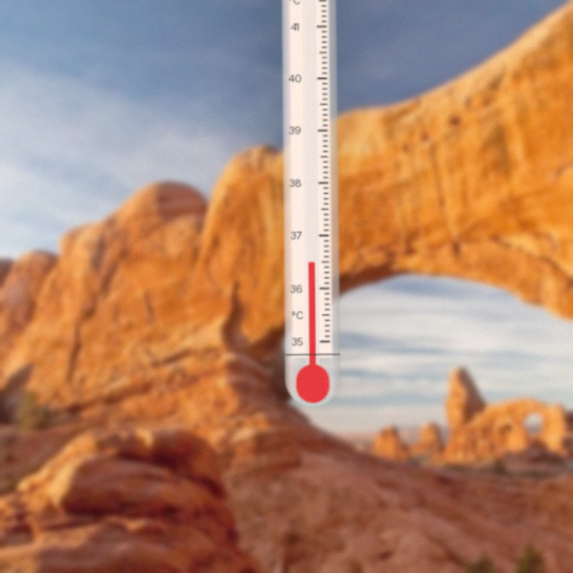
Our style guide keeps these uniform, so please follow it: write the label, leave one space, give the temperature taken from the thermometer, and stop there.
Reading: 36.5 °C
